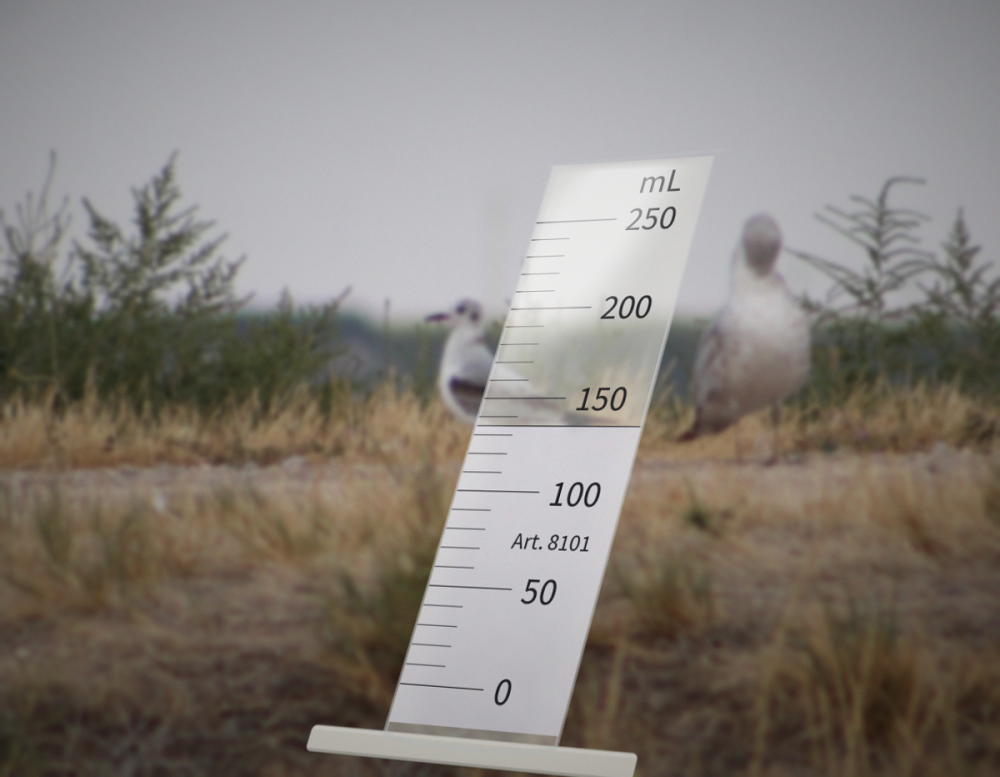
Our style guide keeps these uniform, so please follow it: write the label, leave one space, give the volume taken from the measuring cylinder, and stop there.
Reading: 135 mL
